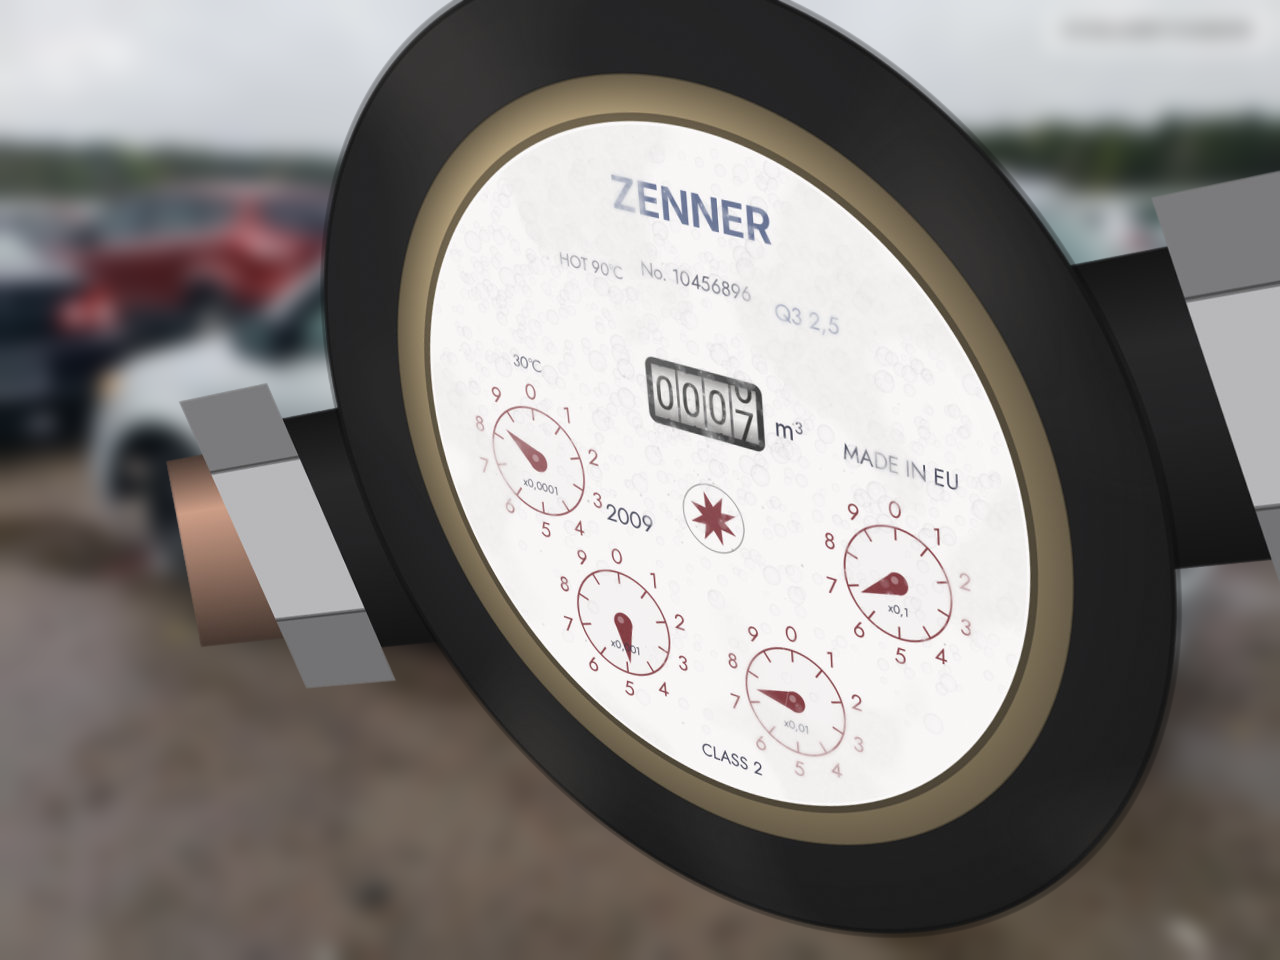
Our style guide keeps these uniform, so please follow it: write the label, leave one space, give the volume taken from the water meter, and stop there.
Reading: 6.6748 m³
